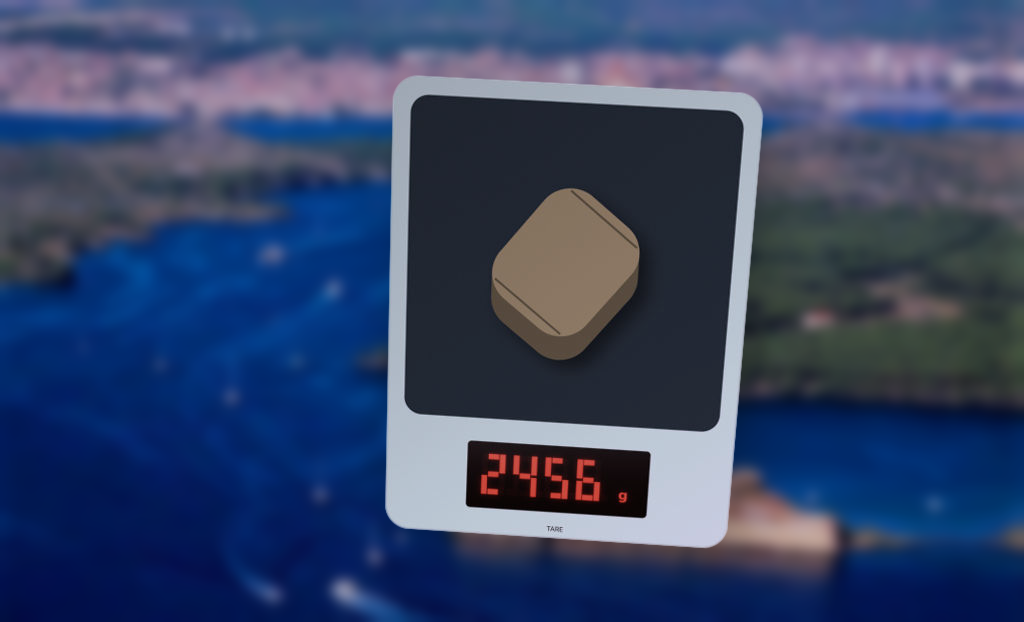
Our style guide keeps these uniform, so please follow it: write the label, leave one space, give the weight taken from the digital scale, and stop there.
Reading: 2456 g
